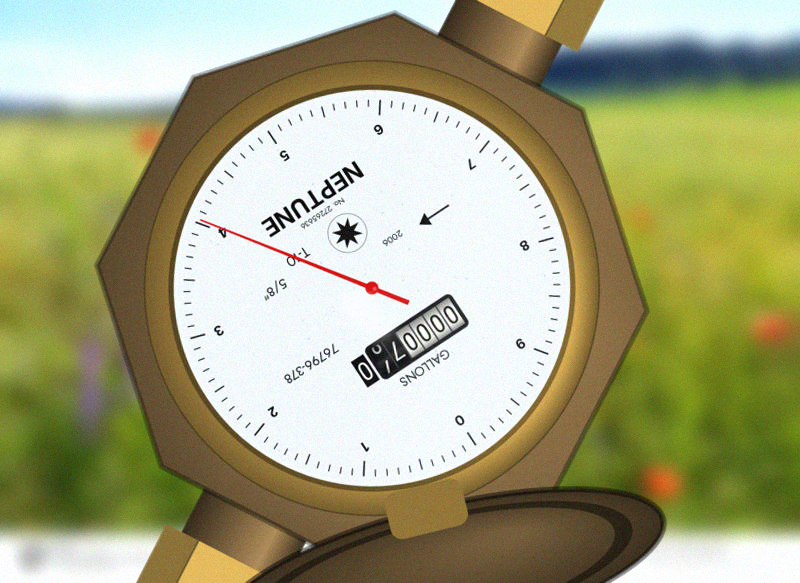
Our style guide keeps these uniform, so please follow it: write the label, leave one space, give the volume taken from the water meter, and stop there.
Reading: 774.0 gal
